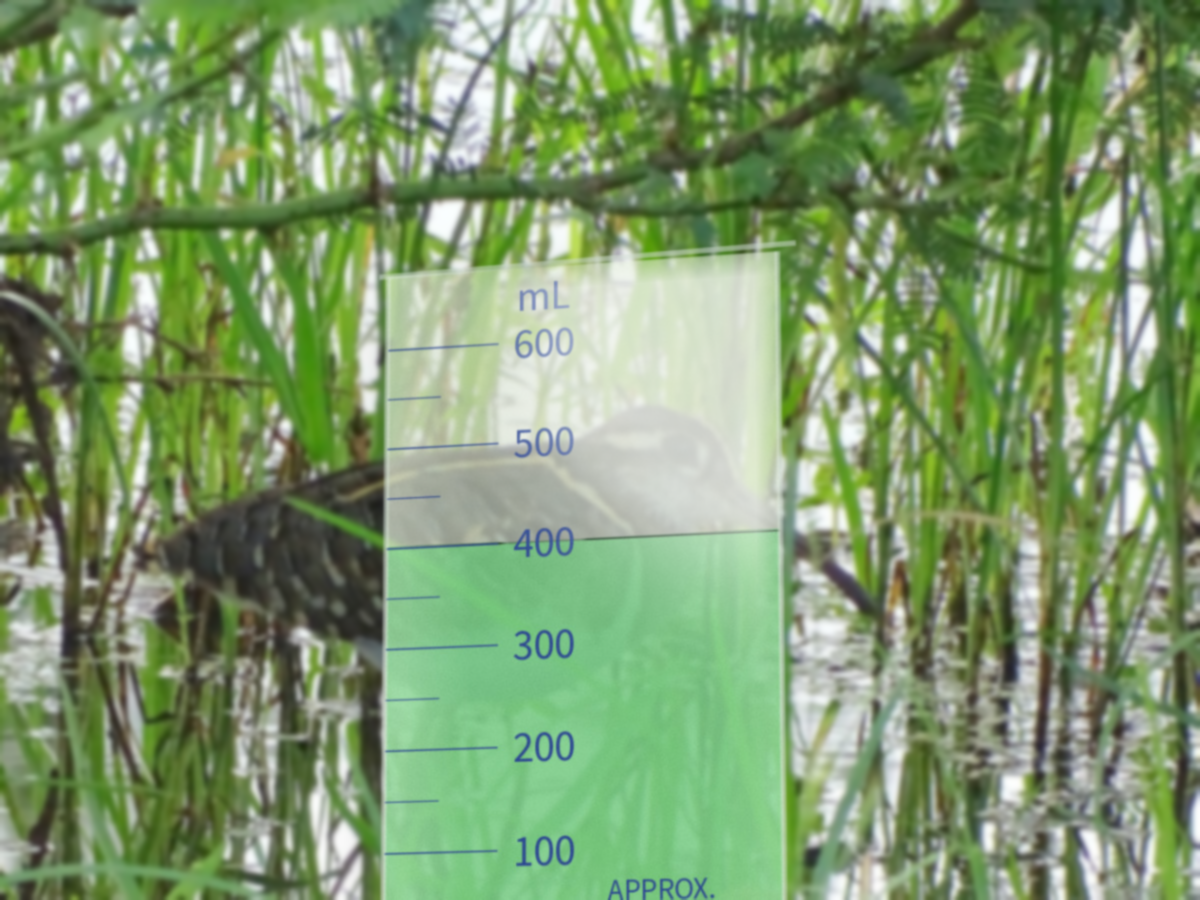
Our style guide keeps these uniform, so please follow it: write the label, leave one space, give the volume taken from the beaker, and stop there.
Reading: 400 mL
